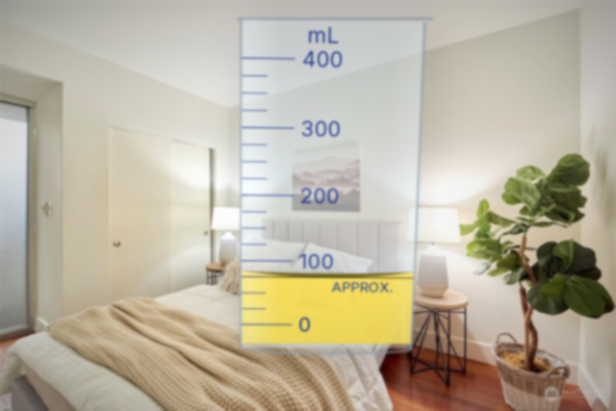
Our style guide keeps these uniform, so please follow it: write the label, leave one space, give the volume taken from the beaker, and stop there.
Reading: 75 mL
